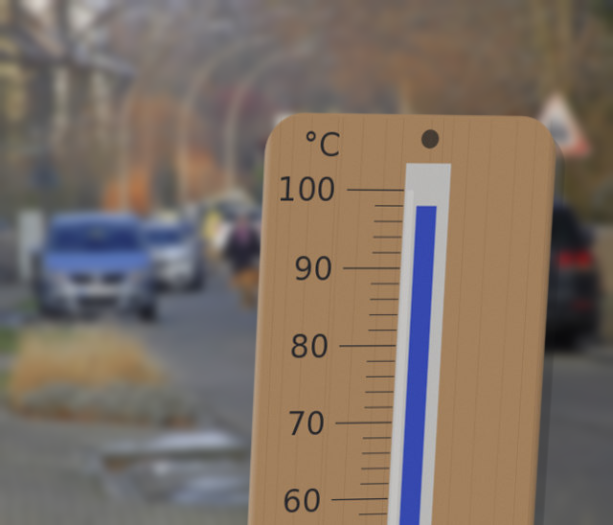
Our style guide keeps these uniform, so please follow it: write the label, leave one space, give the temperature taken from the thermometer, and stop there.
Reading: 98 °C
